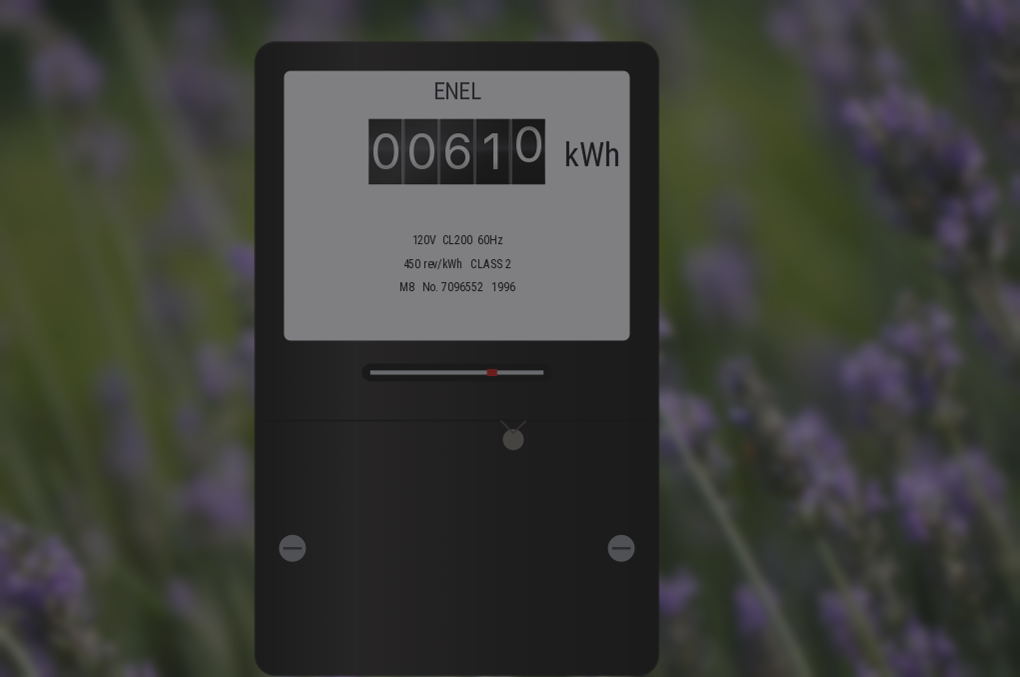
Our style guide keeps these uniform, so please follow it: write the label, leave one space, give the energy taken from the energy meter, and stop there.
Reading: 610 kWh
